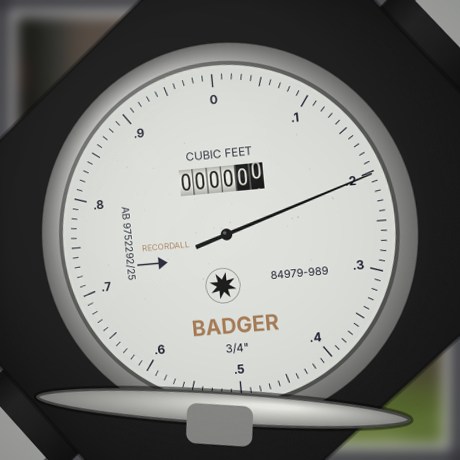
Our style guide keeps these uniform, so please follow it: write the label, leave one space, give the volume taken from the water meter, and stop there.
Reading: 0.20 ft³
